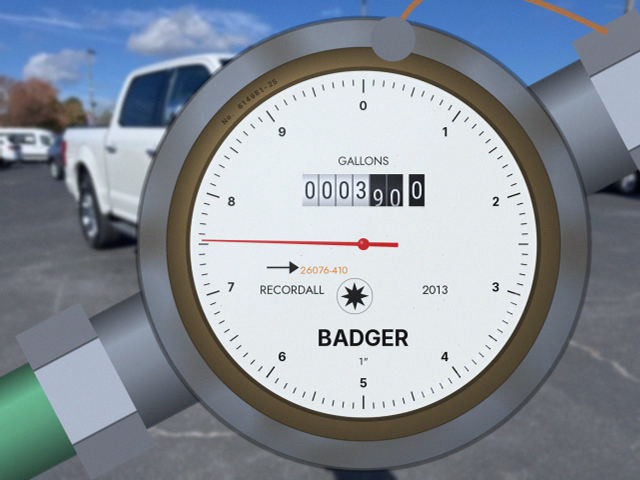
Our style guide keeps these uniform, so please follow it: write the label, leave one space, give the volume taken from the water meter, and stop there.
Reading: 3897.5 gal
